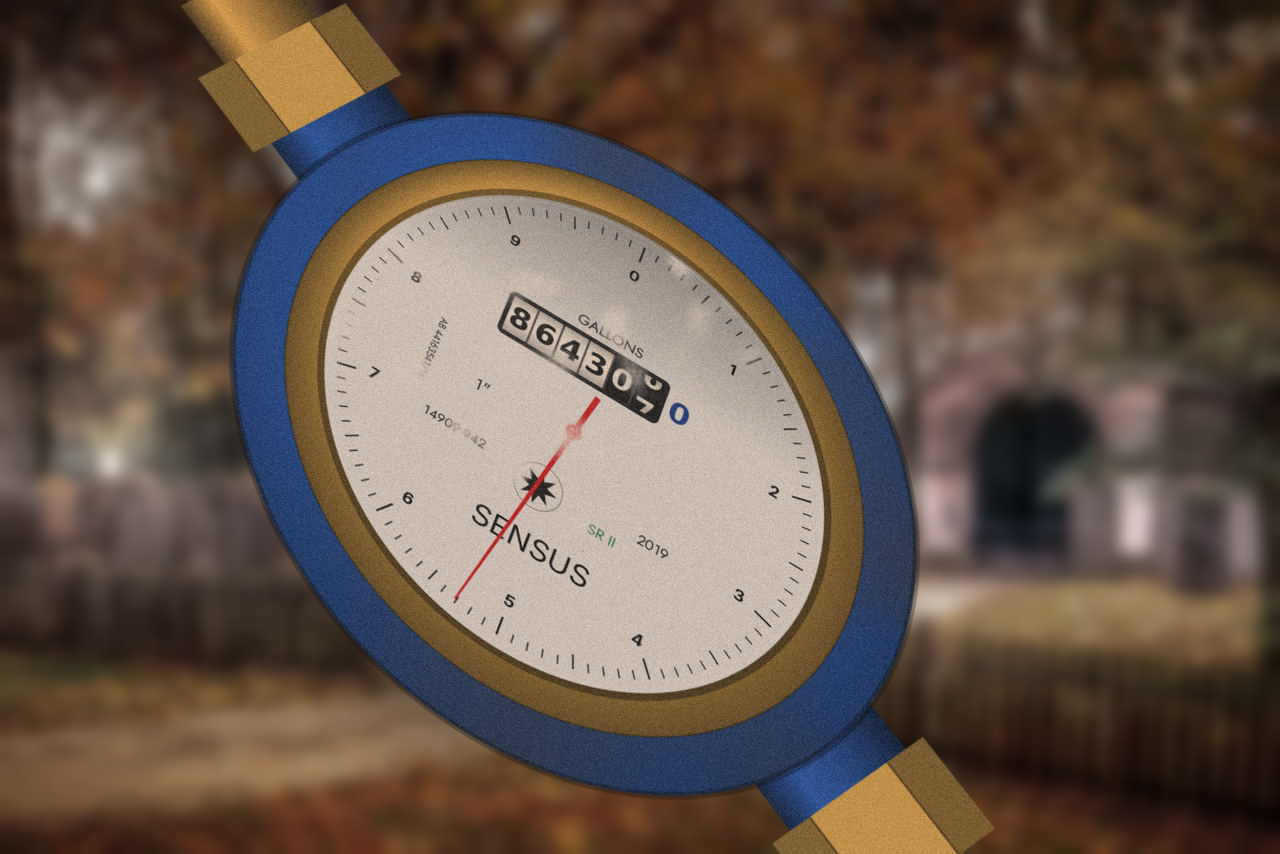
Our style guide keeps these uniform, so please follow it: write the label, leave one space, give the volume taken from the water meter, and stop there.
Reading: 8643065.3 gal
